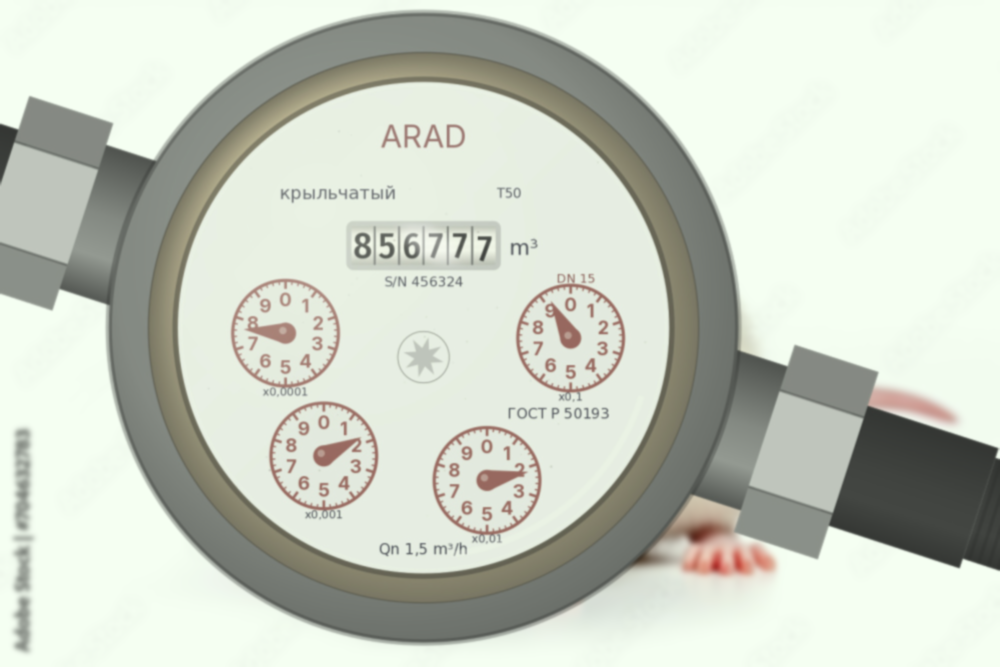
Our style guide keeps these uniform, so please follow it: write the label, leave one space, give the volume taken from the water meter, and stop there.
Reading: 856776.9217 m³
